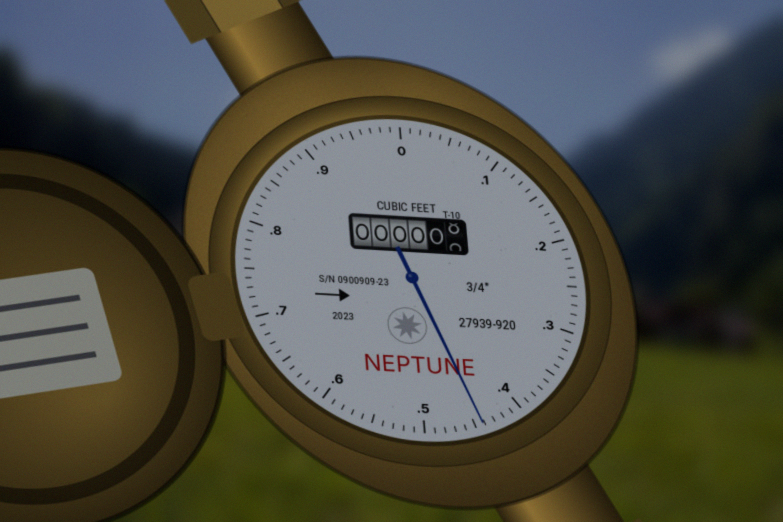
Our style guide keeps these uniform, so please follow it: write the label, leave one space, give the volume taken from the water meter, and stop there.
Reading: 8.44 ft³
